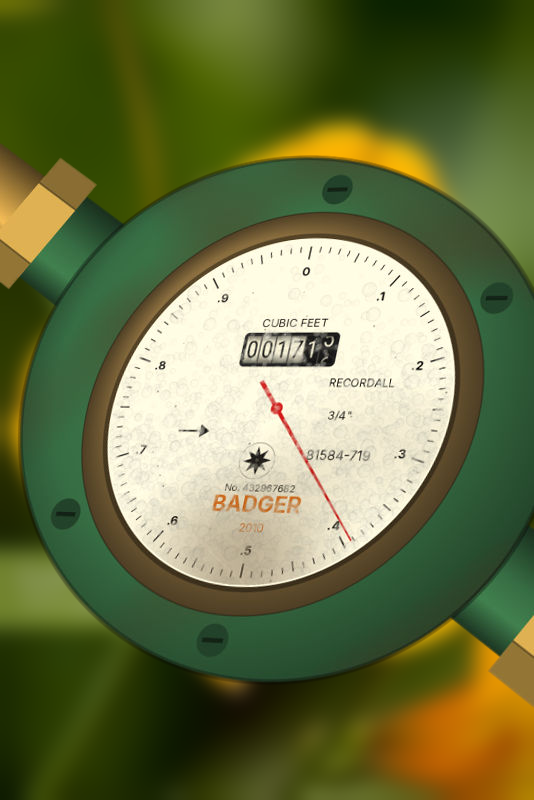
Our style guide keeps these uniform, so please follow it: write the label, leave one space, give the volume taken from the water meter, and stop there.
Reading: 1715.39 ft³
